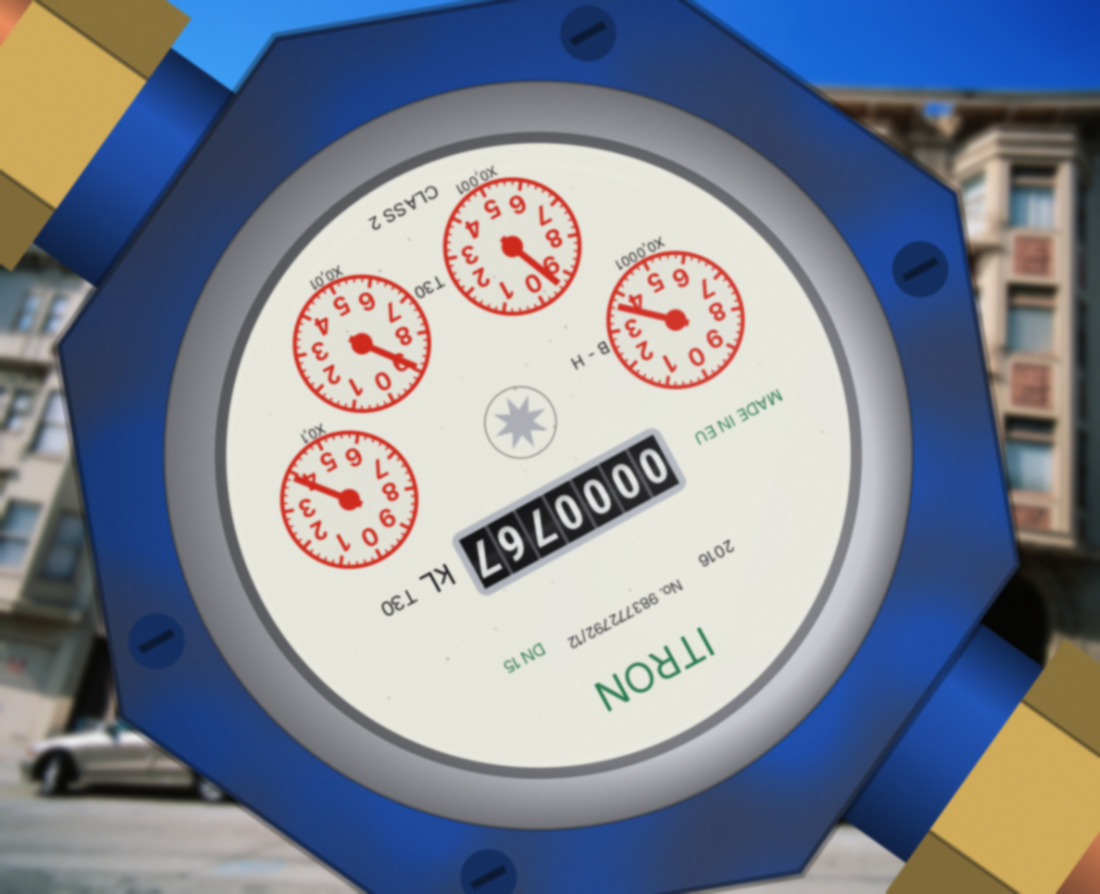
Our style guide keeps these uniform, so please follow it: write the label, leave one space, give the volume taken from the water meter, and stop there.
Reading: 767.3893 kL
